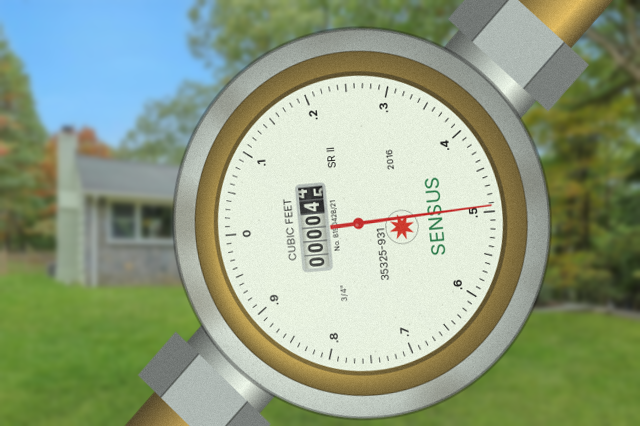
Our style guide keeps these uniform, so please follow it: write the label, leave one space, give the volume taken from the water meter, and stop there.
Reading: 44.49 ft³
